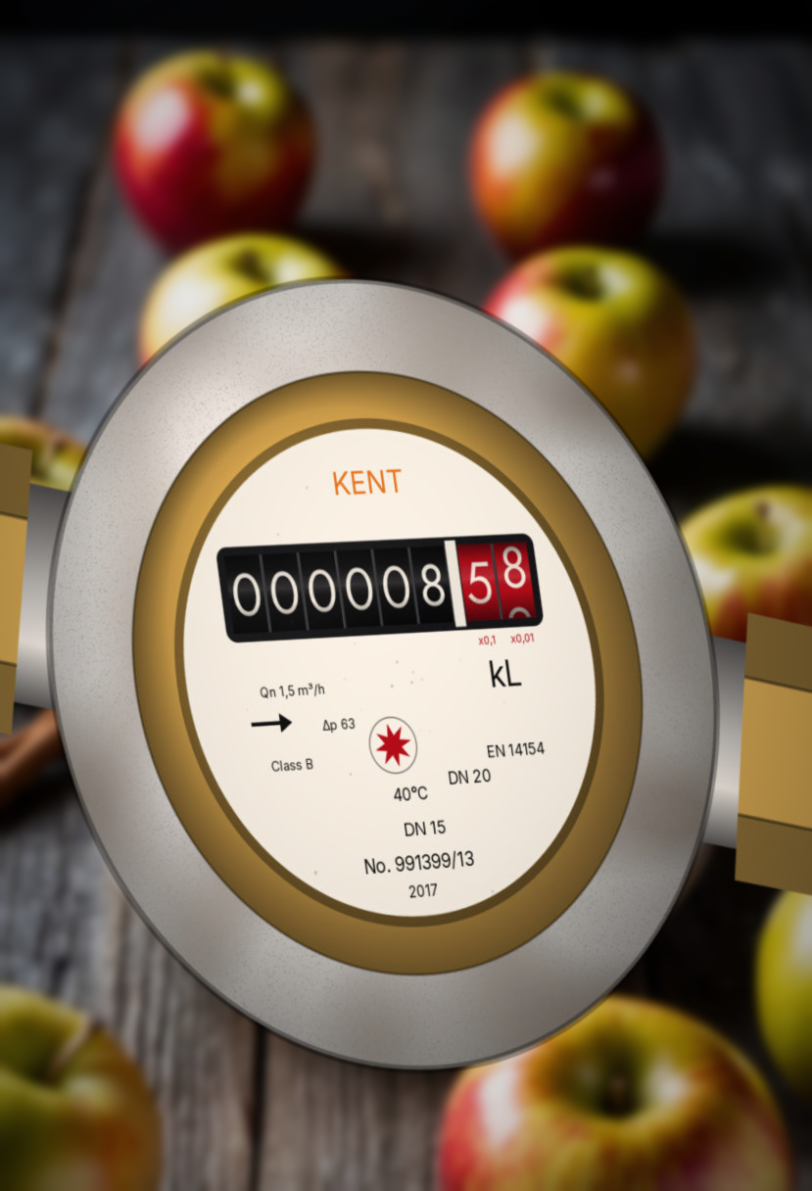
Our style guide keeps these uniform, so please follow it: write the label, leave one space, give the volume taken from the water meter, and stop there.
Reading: 8.58 kL
